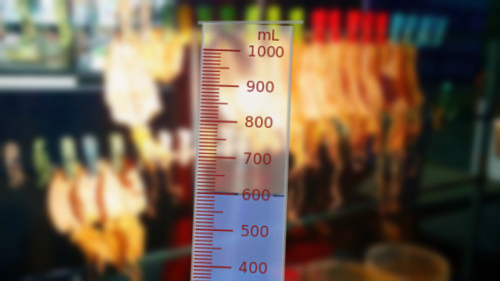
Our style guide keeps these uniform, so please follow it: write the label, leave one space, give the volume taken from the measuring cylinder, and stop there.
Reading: 600 mL
